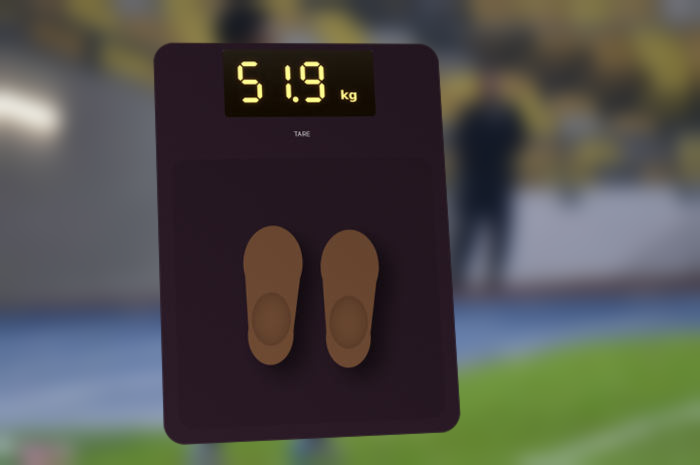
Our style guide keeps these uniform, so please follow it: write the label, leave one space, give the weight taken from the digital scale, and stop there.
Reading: 51.9 kg
